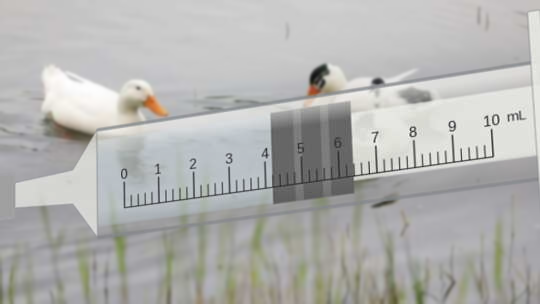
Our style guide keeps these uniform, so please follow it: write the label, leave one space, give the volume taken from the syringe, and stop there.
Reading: 4.2 mL
